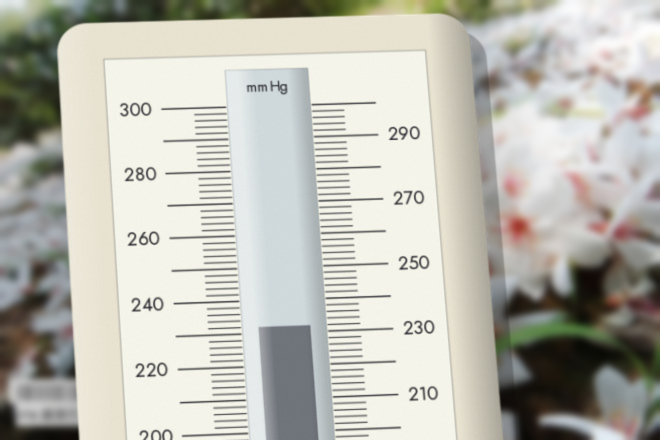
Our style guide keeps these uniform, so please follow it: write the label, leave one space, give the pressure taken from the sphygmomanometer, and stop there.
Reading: 232 mmHg
